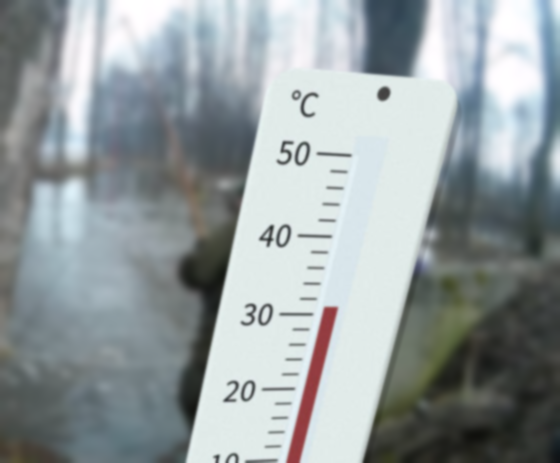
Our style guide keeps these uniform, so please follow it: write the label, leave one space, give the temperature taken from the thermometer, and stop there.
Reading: 31 °C
